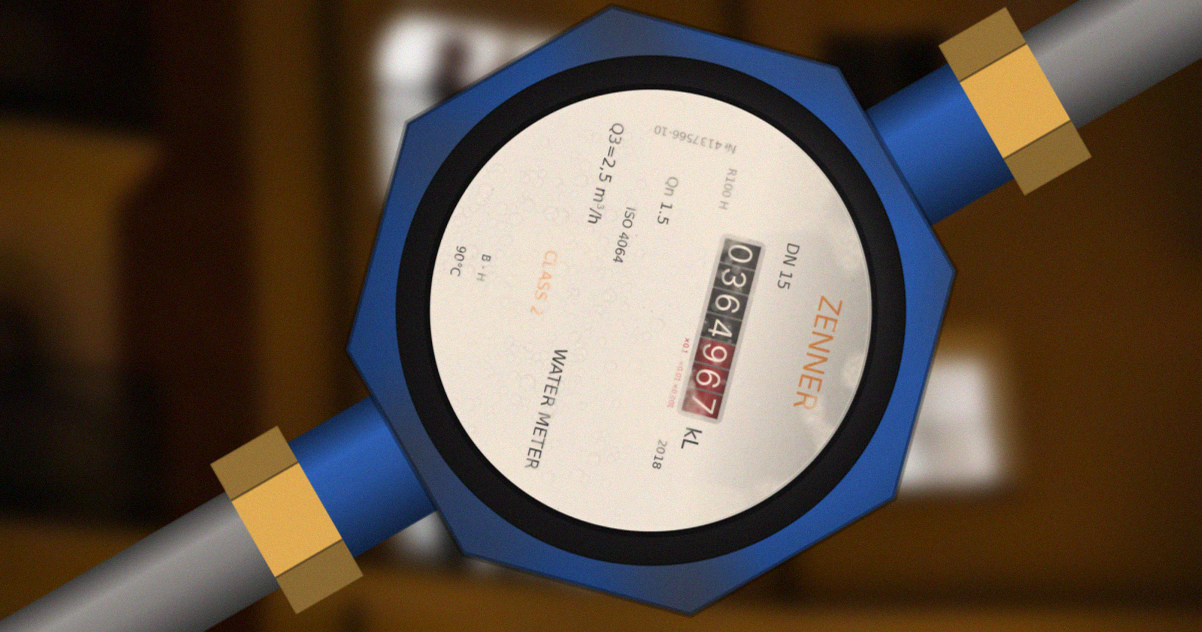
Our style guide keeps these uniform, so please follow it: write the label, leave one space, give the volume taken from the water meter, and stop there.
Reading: 364.967 kL
